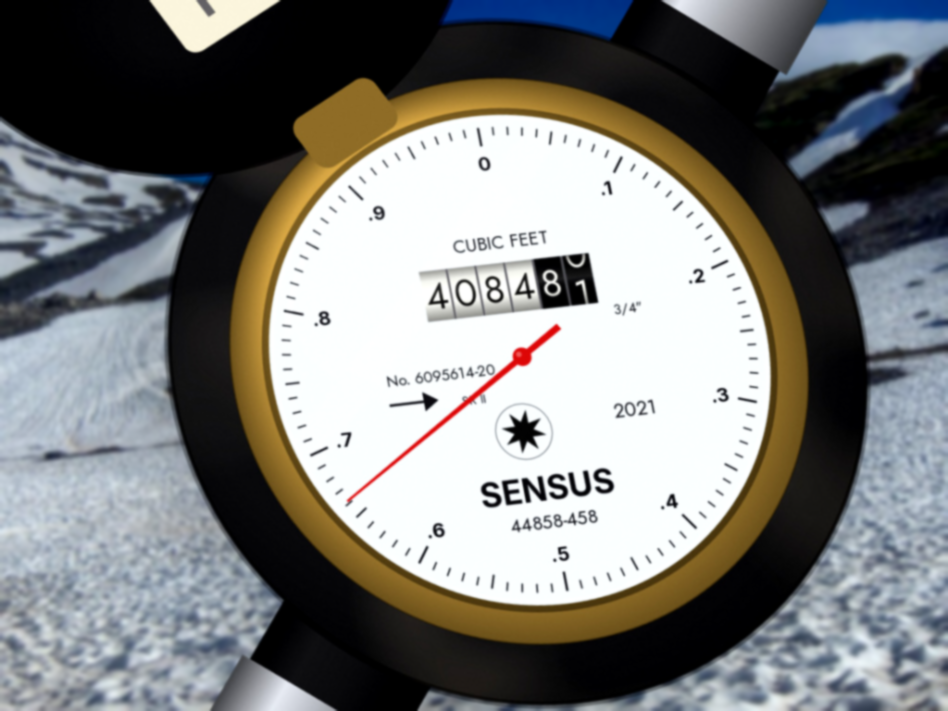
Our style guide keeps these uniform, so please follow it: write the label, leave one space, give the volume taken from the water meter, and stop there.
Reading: 408480.66 ft³
